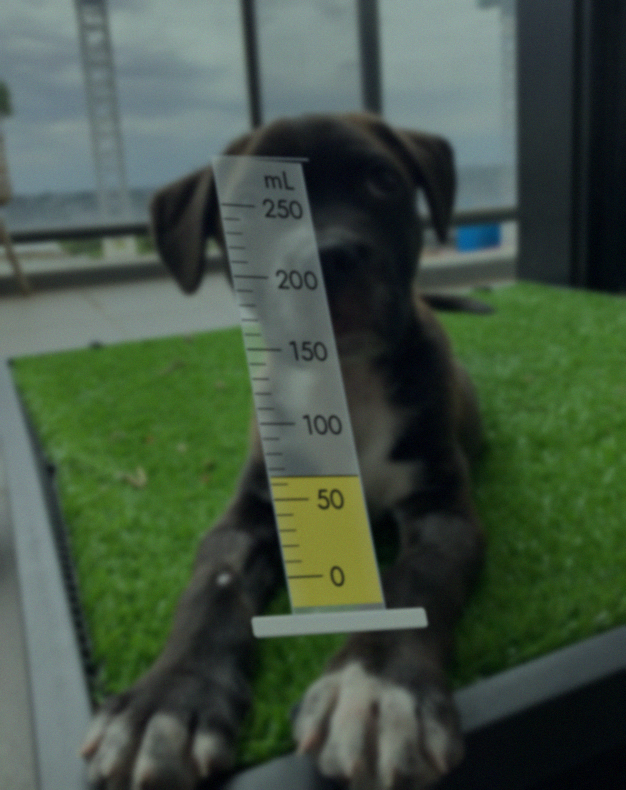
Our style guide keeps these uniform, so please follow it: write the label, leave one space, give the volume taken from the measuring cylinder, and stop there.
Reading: 65 mL
